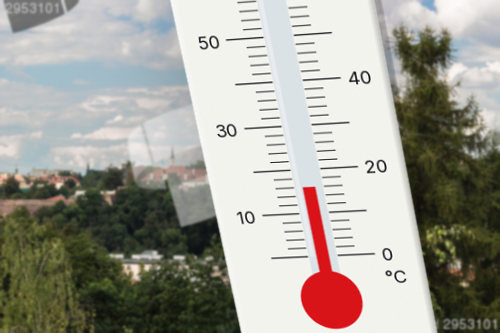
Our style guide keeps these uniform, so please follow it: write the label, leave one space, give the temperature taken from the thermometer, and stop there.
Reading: 16 °C
